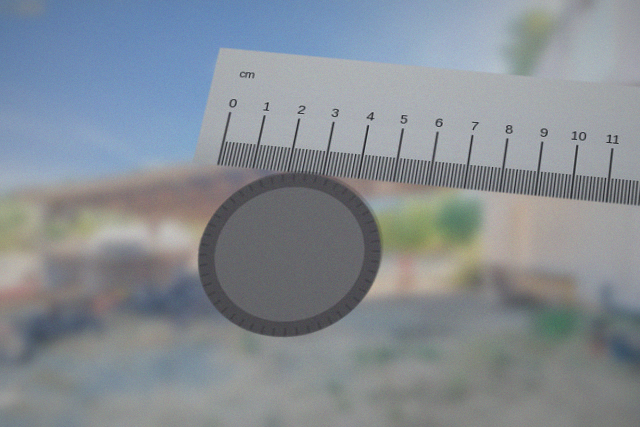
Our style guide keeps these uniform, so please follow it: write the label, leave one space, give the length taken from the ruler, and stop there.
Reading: 5 cm
